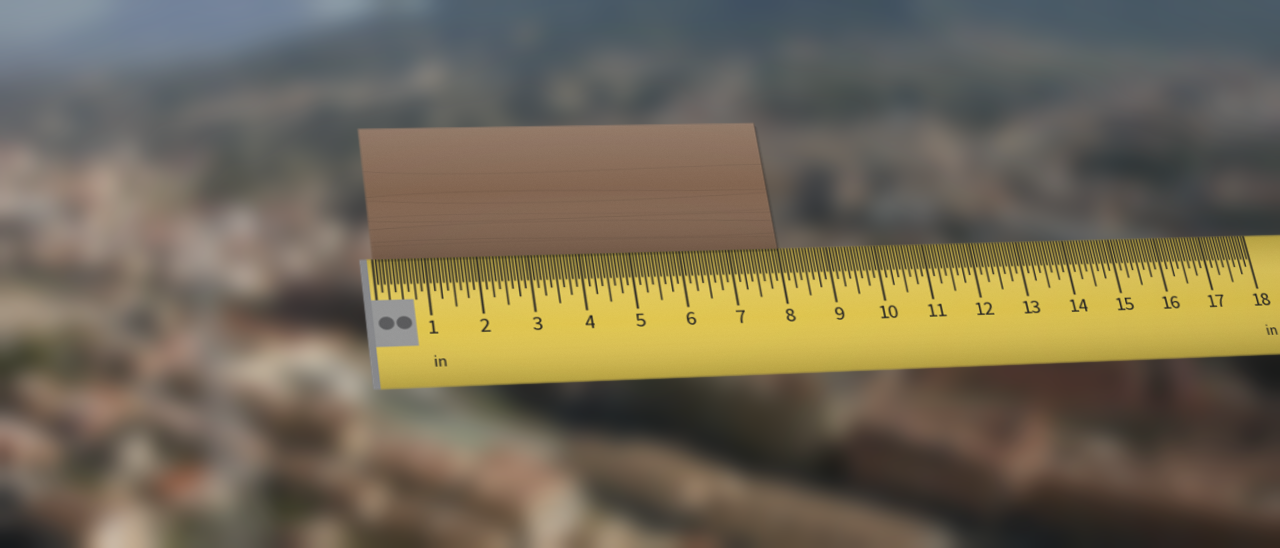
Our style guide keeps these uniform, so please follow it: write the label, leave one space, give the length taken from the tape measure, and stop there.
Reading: 8 in
